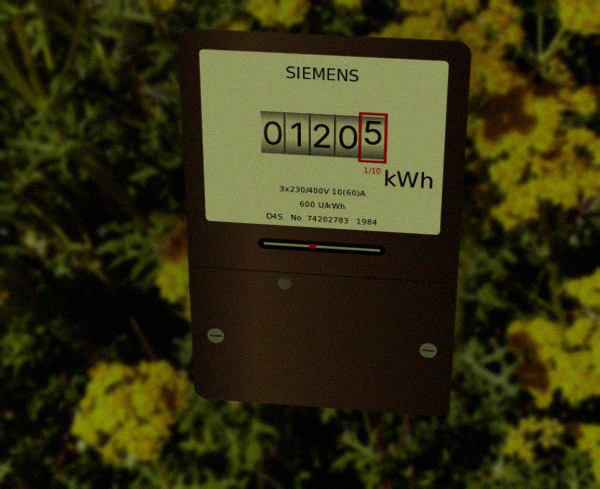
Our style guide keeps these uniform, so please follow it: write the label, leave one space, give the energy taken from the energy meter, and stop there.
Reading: 120.5 kWh
